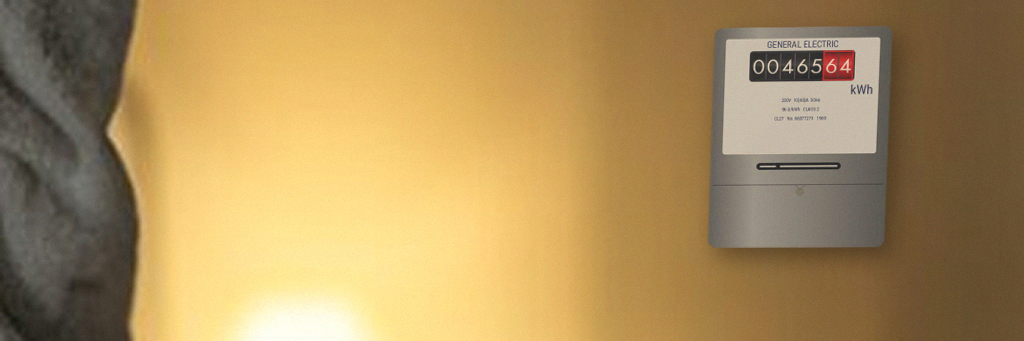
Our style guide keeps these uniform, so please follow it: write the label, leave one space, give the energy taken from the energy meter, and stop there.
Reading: 465.64 kWh
